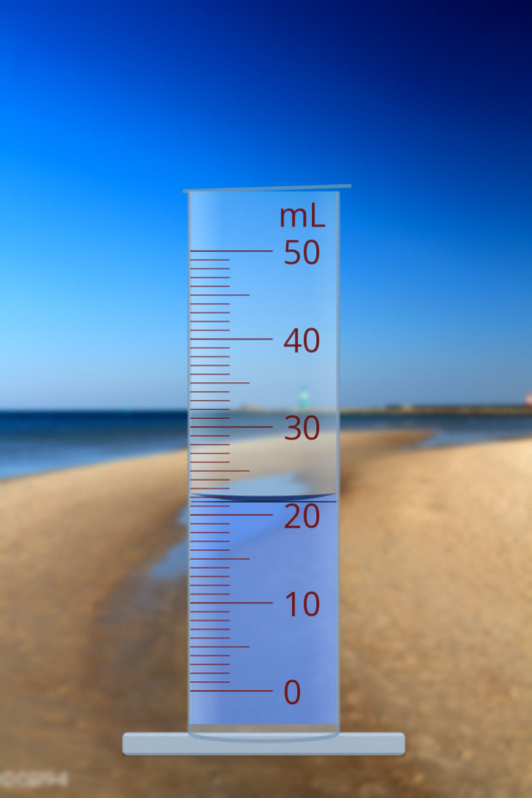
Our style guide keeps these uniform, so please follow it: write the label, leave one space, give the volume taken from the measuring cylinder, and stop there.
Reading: 21.5 mL
